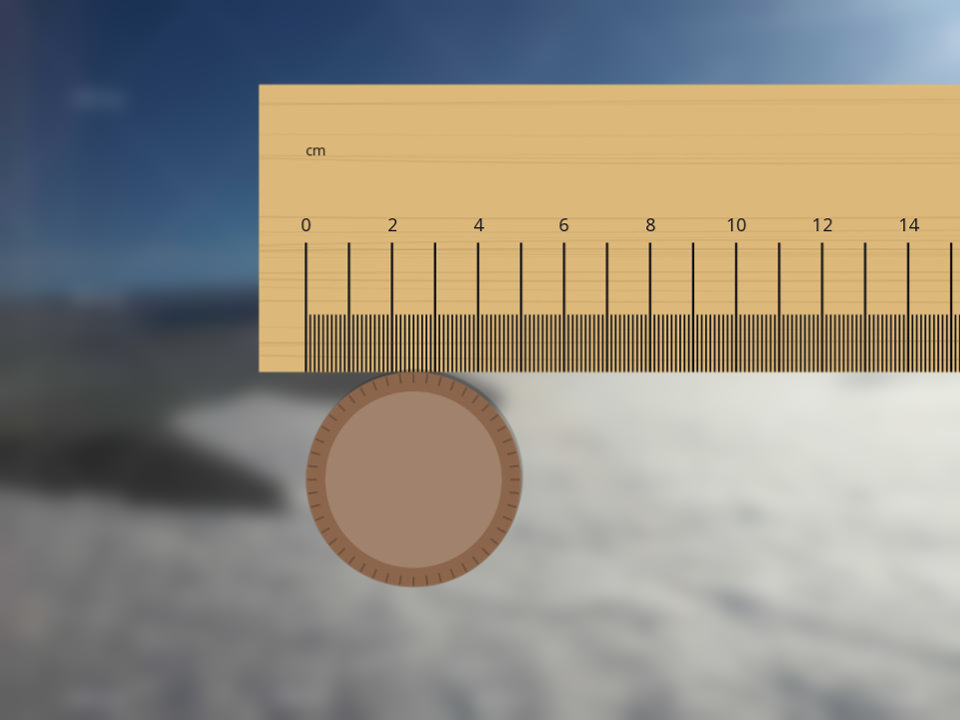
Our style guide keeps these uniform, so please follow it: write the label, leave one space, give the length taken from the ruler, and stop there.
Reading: 5 cm
